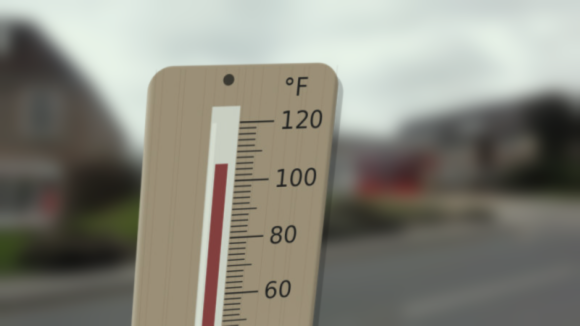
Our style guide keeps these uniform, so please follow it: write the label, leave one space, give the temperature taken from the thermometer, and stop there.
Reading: 106 °F
